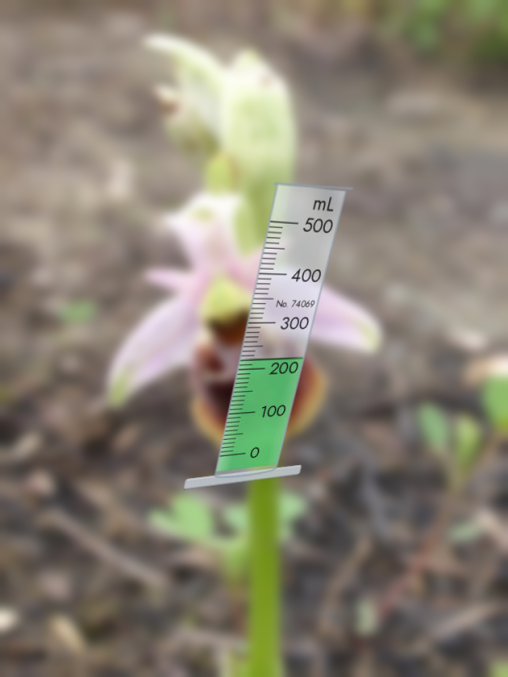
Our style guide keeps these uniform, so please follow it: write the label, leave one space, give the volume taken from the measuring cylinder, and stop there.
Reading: 220 mL
